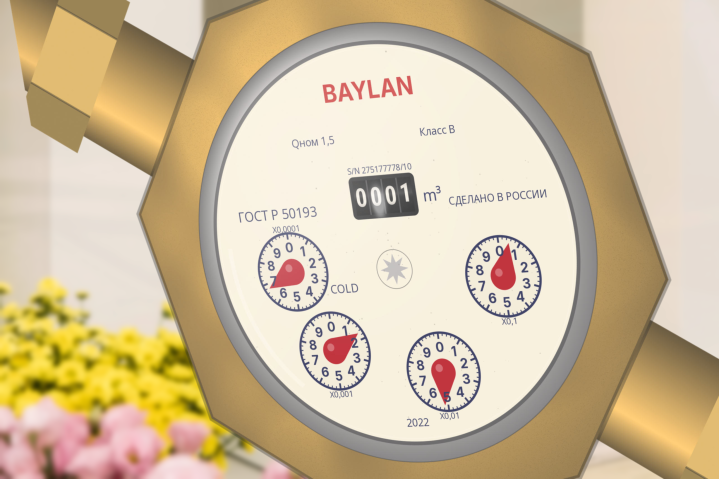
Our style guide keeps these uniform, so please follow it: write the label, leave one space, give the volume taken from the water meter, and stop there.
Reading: 1.0516 m³
